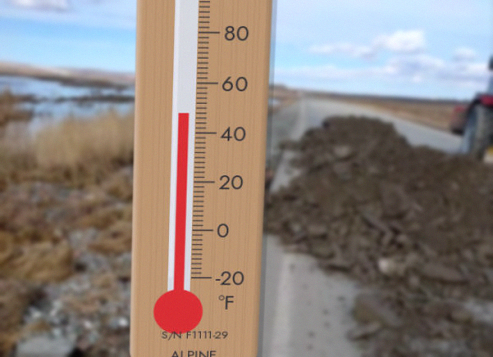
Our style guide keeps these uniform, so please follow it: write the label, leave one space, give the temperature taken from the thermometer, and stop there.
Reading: 48 °F
